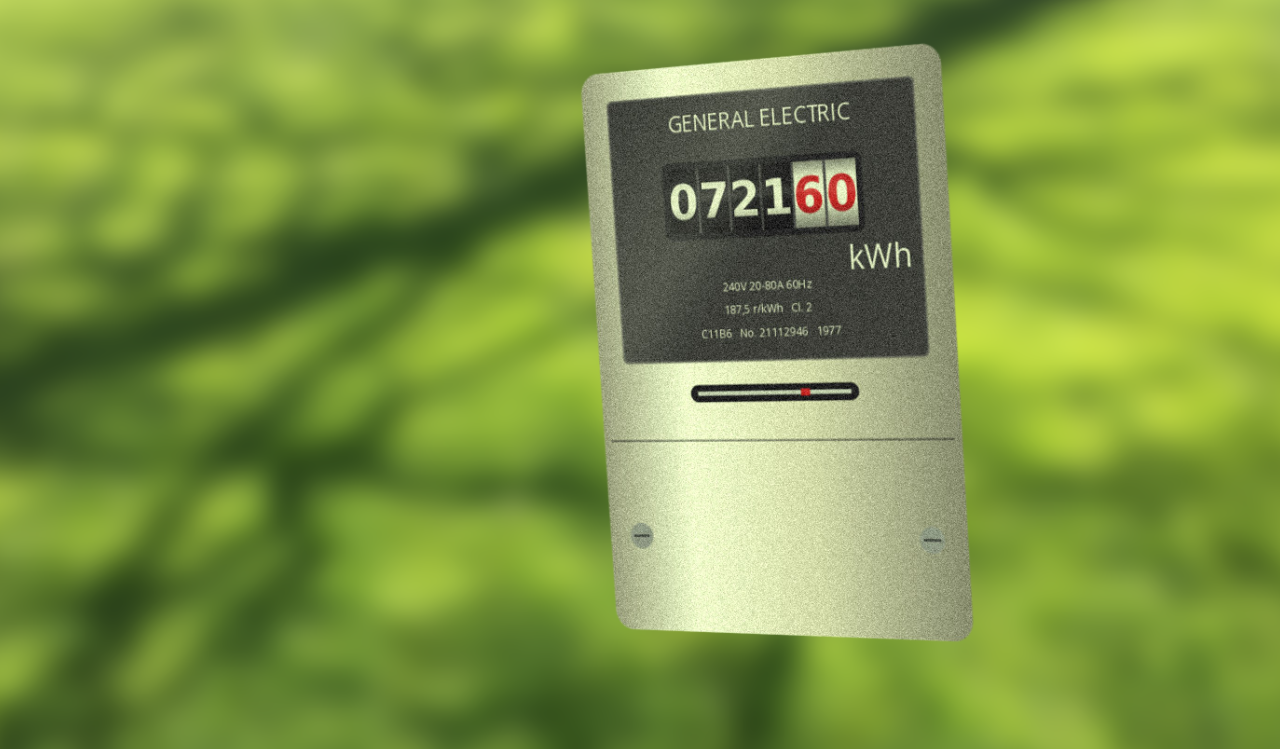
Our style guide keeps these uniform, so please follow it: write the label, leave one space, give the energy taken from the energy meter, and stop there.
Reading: 721.60 kWh
